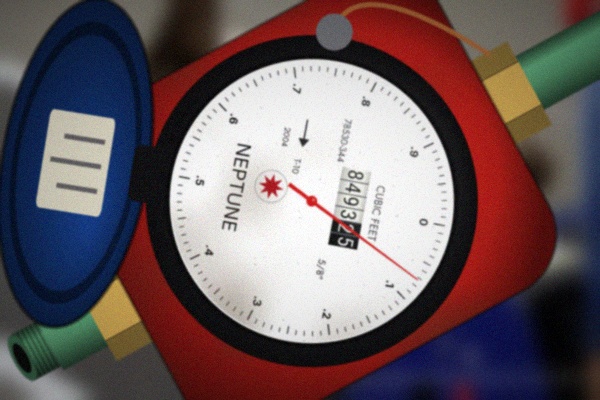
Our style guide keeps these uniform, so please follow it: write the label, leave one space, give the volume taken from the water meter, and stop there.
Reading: 849325.07 ft³
